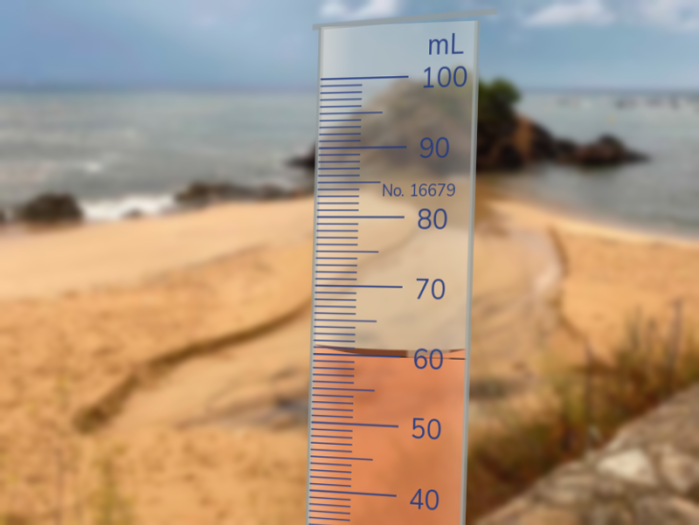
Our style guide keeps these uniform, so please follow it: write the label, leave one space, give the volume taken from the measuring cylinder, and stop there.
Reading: 60 mL
